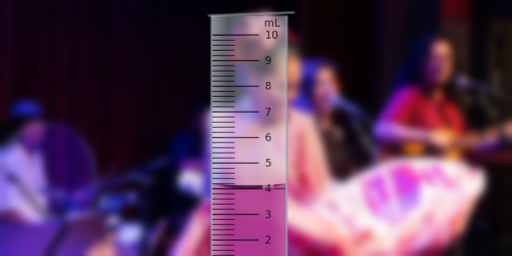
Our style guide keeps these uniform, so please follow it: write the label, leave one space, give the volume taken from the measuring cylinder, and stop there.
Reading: 4 mL
